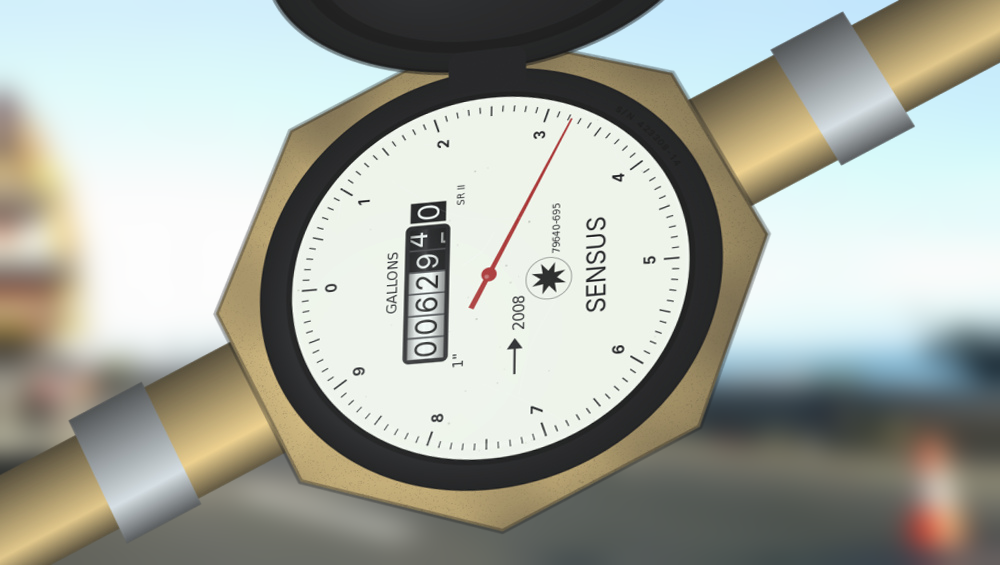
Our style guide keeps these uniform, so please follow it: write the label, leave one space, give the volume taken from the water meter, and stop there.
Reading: 62943.2 gal
